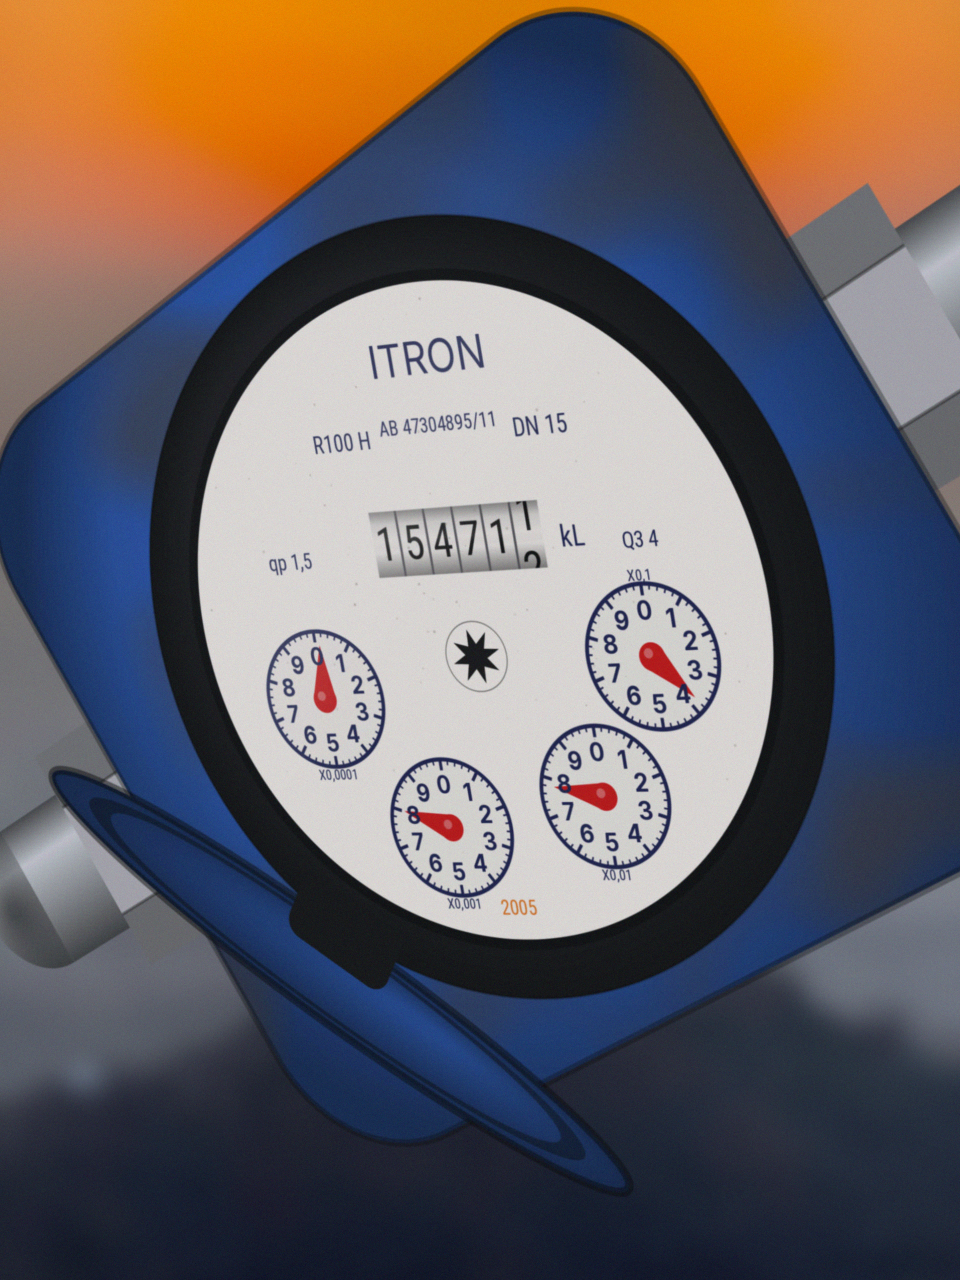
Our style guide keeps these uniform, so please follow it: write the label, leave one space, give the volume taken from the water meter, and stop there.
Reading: 154711.3780 kL
